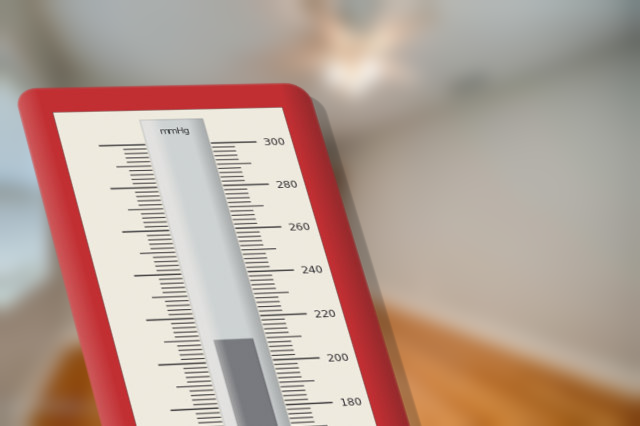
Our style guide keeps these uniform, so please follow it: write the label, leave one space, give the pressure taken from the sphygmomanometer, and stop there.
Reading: 210 mmHg
